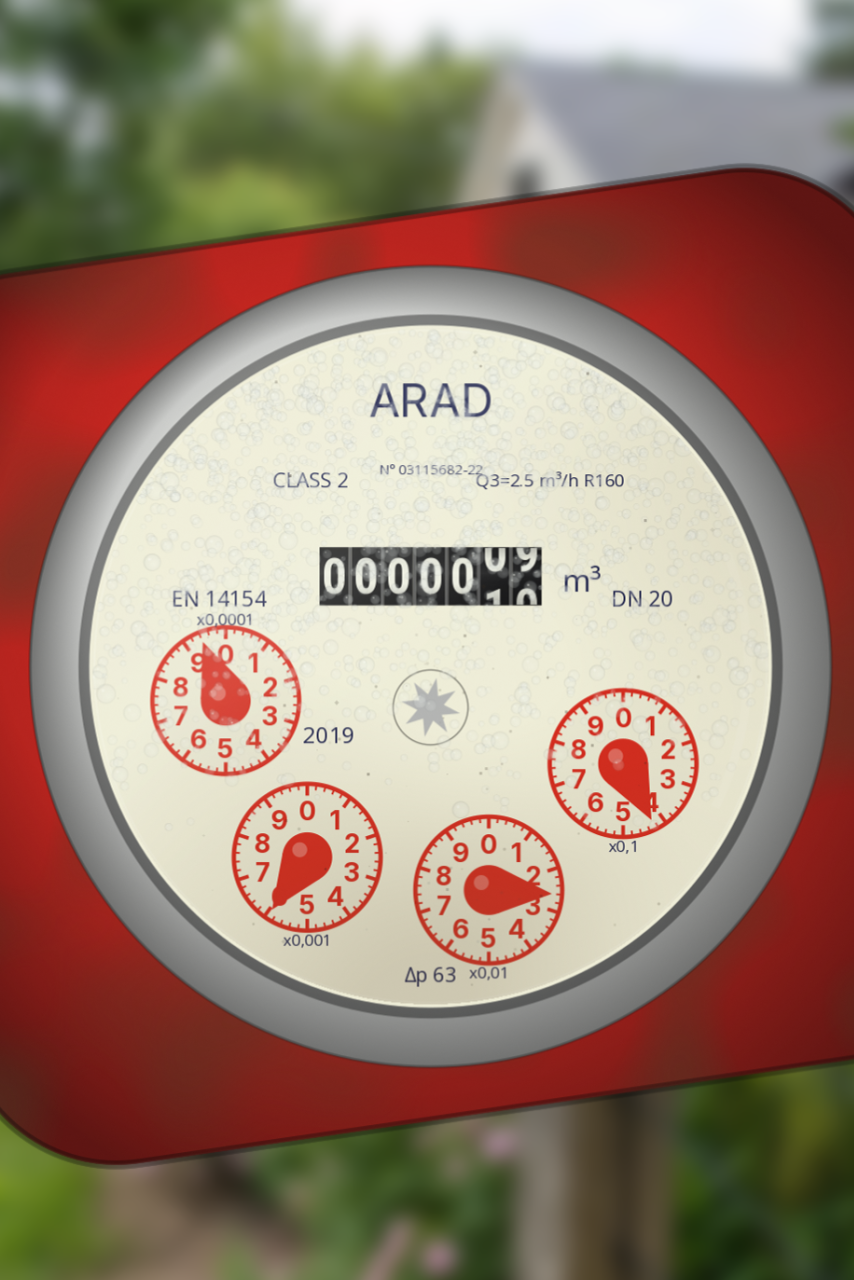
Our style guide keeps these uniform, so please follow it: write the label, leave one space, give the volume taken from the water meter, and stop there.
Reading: 9.4259 m³
